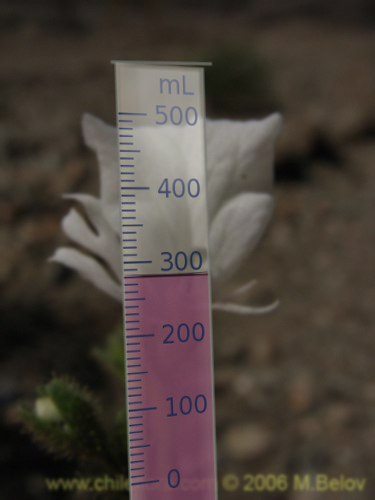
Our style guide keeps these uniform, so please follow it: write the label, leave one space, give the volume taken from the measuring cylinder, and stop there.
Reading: 280 mL
